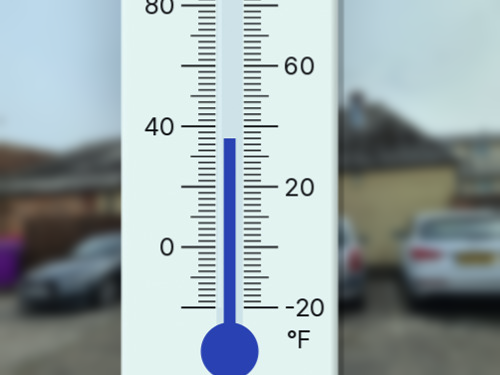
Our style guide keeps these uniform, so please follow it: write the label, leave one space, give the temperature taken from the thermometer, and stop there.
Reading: 36 °F
